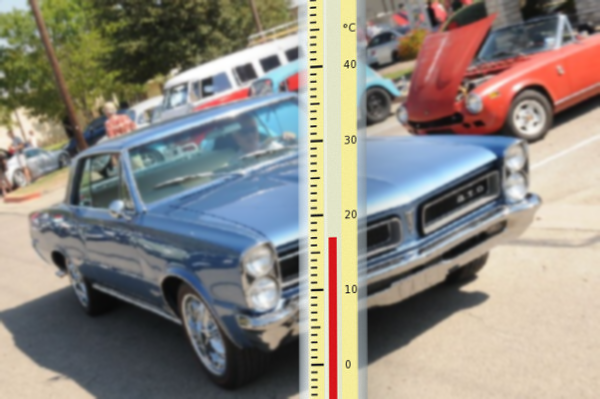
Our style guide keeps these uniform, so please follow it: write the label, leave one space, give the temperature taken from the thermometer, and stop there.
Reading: 17 °C
